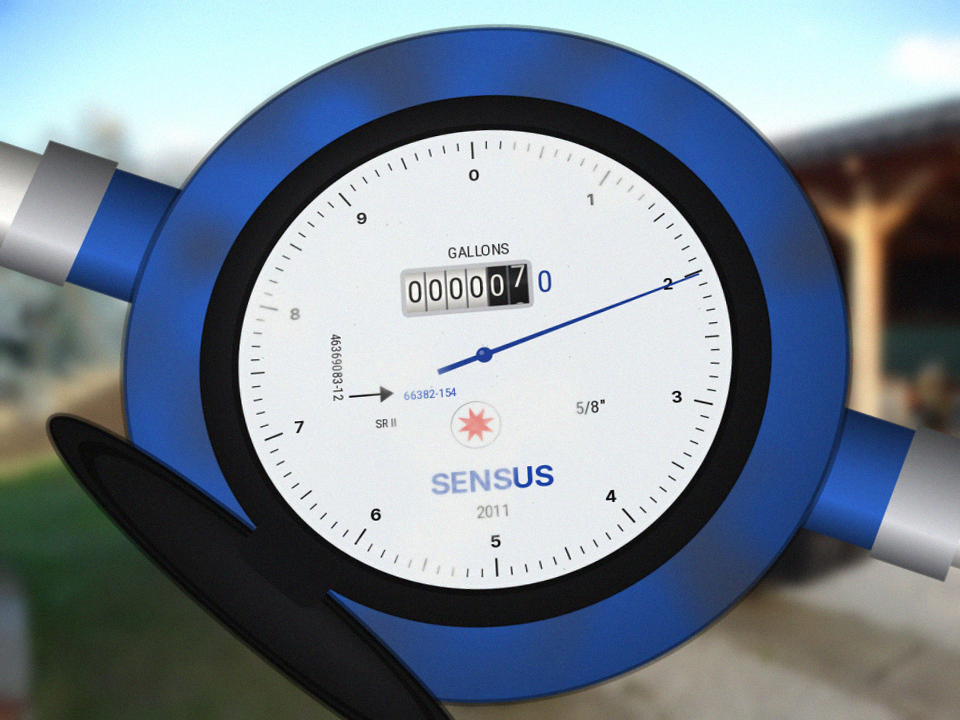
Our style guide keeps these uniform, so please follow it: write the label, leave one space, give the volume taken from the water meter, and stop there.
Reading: 72.0 gal
